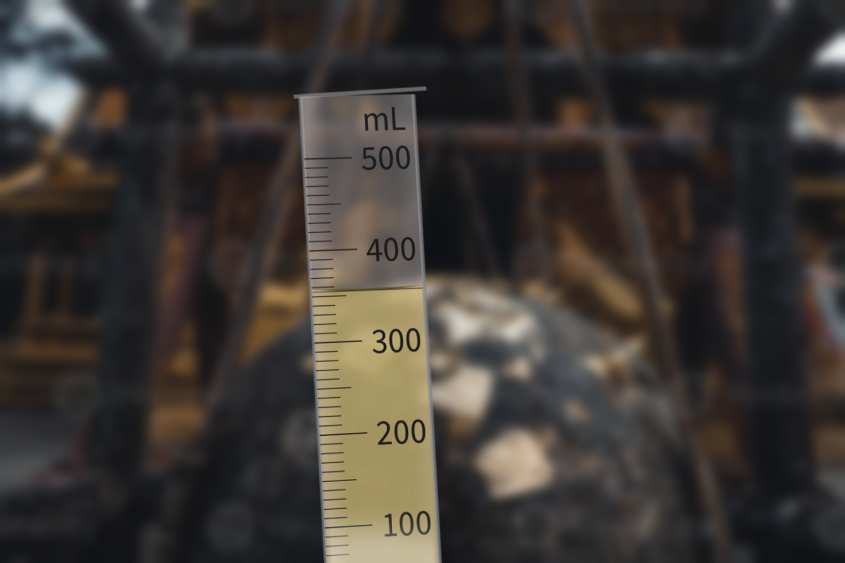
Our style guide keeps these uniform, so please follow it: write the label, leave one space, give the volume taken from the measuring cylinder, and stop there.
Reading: 355 mL
